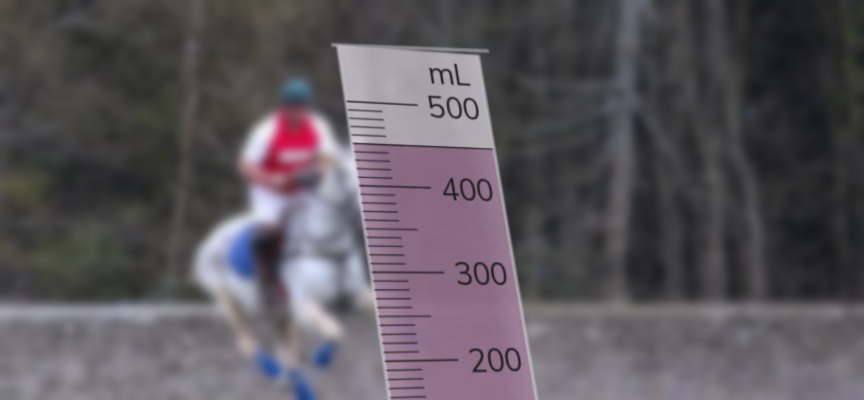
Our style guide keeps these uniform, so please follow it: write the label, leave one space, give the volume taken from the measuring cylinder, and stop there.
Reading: 450 mL
